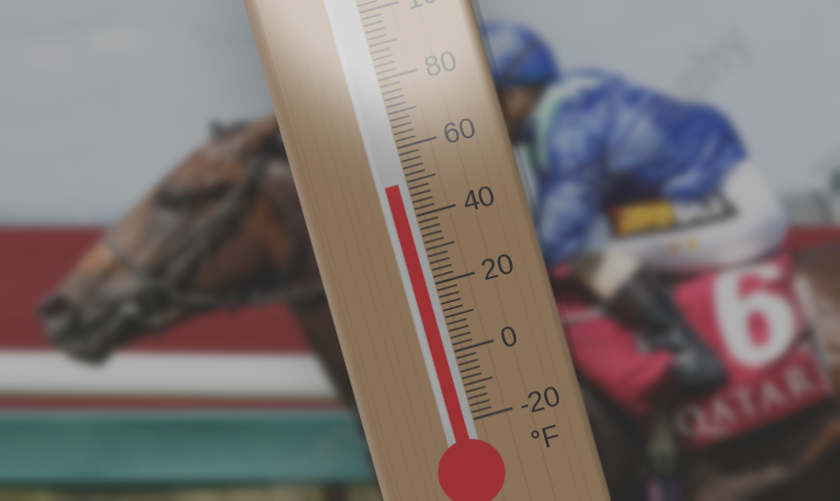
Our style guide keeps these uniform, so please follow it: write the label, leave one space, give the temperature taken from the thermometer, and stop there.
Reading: 50 °F
